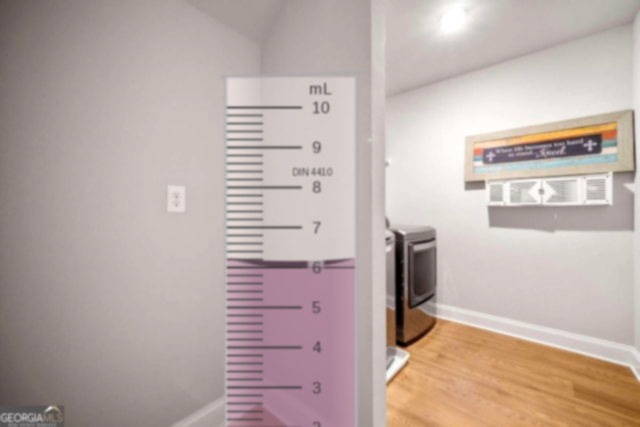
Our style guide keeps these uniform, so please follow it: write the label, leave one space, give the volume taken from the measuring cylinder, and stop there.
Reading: 6 mL
